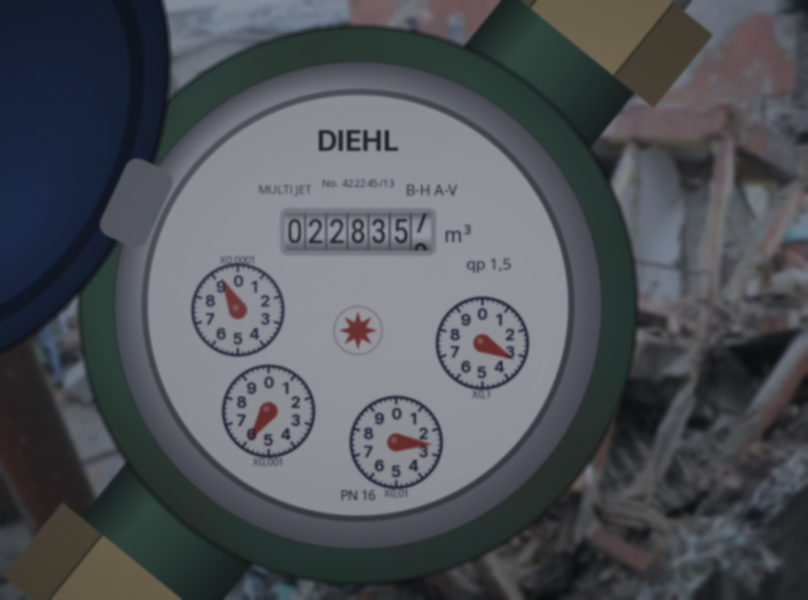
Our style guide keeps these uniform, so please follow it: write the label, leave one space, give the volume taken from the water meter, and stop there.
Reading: 228357.3259 m³
